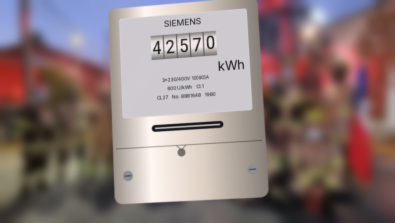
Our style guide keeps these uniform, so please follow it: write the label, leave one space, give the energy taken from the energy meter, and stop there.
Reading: 42570 kWh
